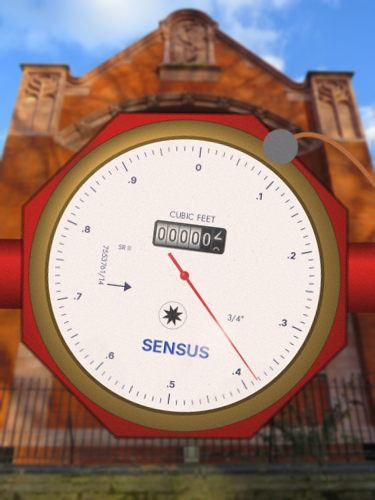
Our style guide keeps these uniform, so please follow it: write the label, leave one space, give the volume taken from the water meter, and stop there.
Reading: 2.38 ft³
